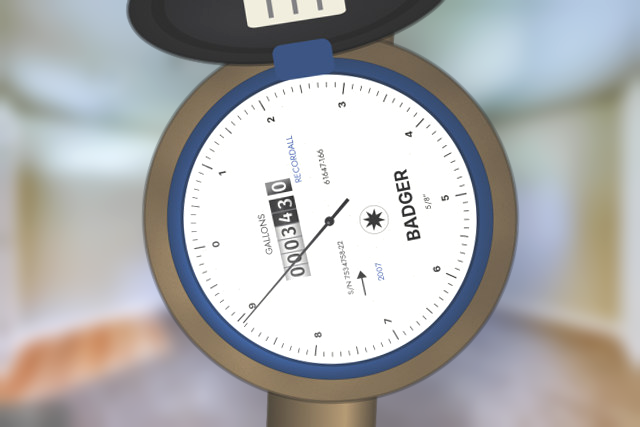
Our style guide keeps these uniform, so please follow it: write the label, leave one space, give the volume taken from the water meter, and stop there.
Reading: 3428.9 gal
